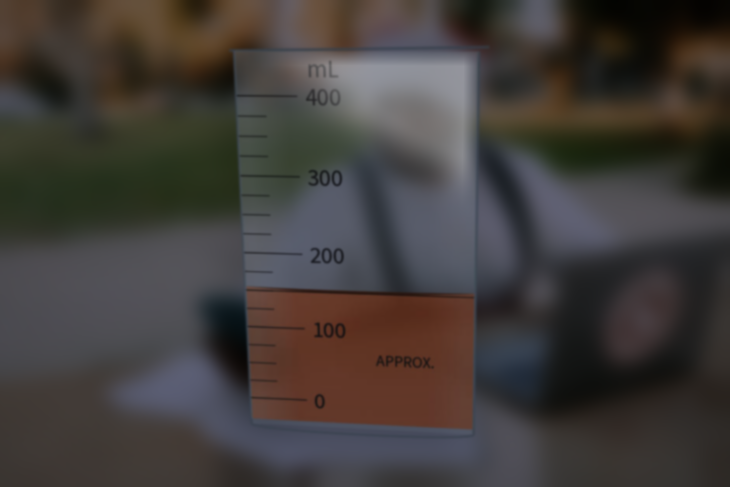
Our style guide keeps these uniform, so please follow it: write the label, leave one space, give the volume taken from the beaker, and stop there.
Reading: 150 mL
